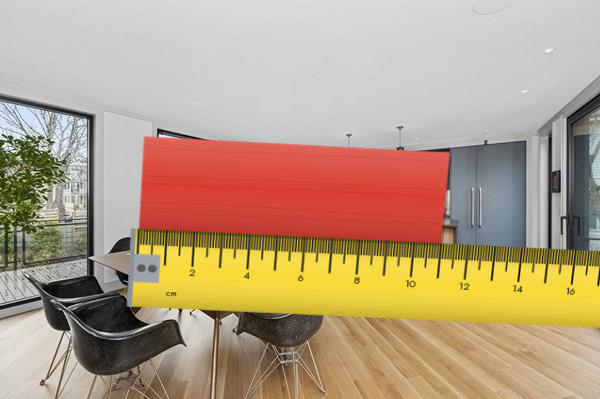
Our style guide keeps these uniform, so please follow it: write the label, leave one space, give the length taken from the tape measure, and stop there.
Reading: 11 cm
